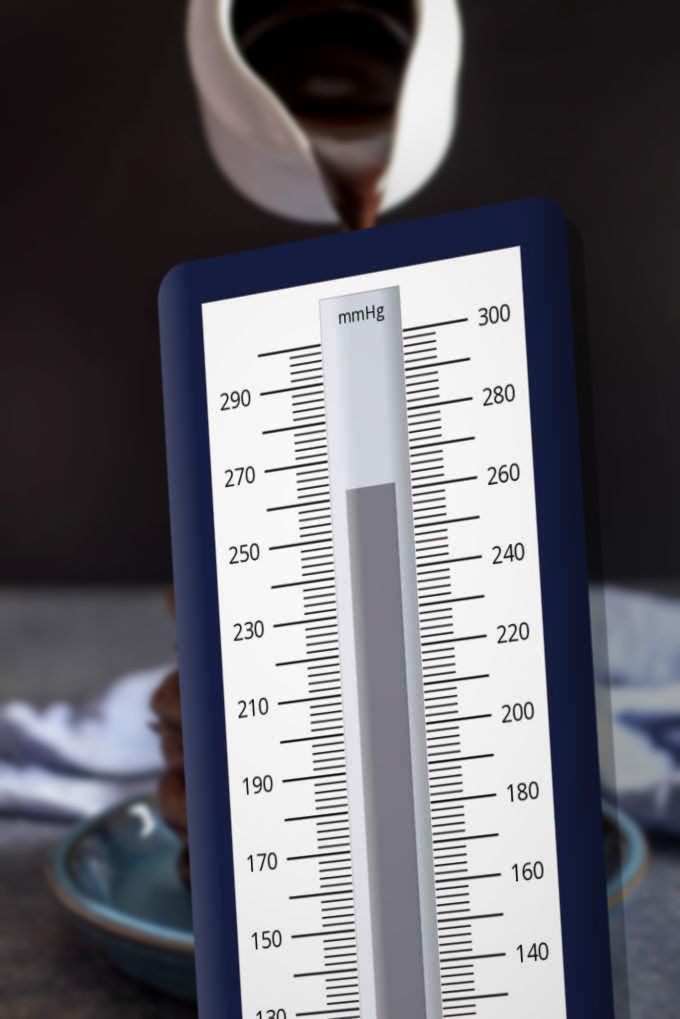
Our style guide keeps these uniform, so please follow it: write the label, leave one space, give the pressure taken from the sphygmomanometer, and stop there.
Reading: 262 mmHg
